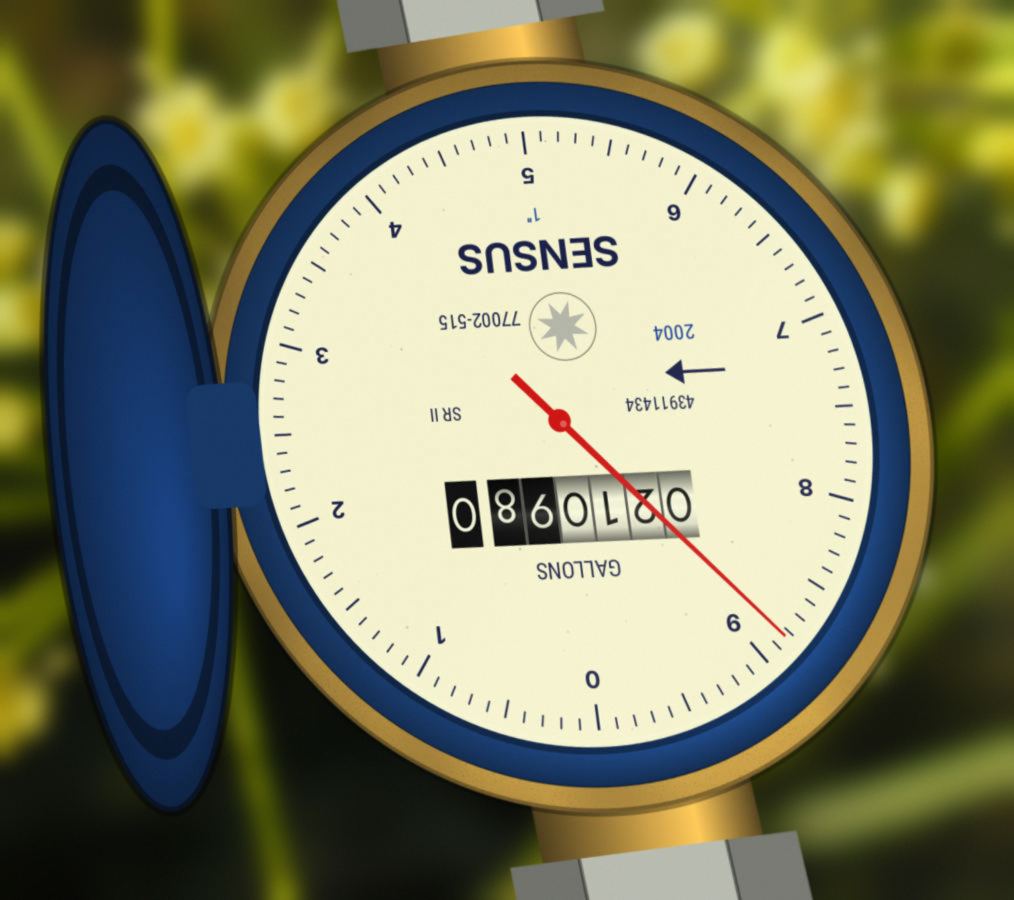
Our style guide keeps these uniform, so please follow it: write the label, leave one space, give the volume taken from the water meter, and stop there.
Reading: 210978.8 gal
